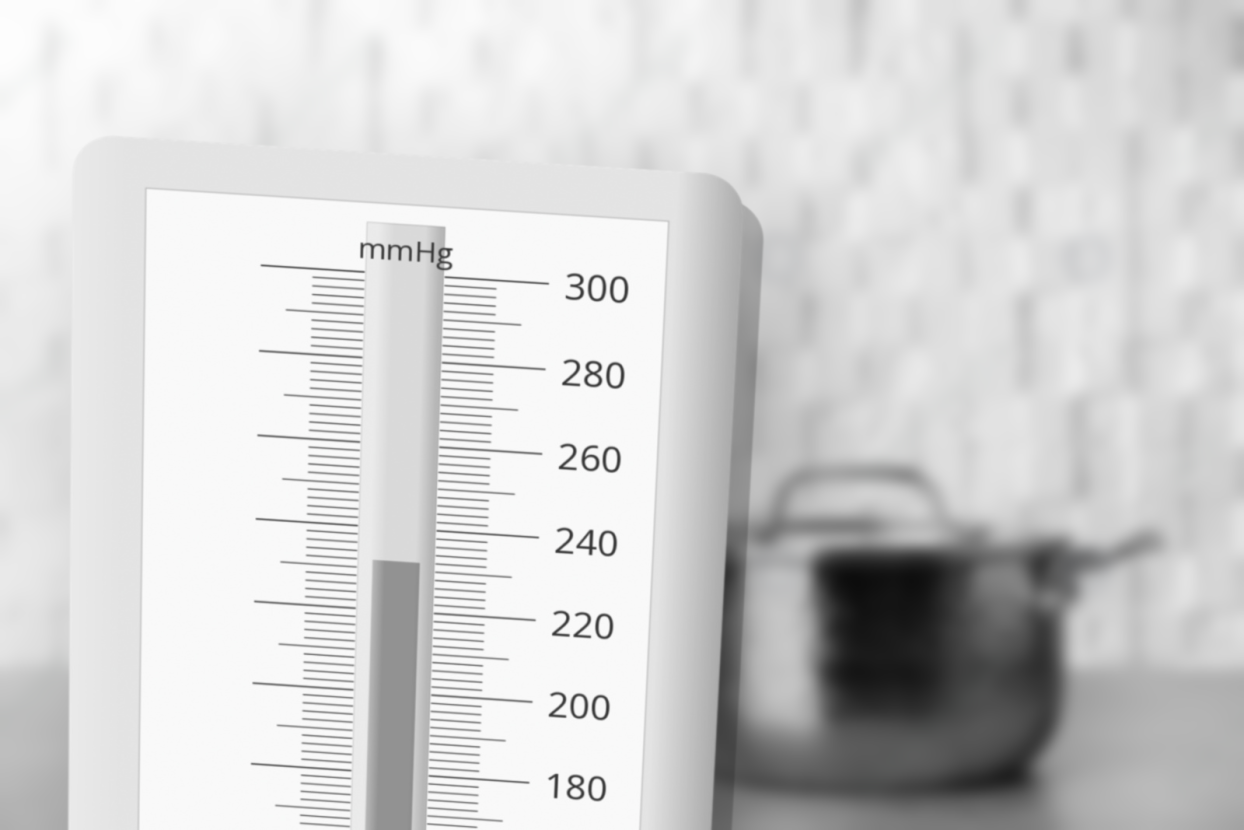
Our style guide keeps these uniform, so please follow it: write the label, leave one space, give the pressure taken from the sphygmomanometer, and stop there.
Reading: 232 mmHg
